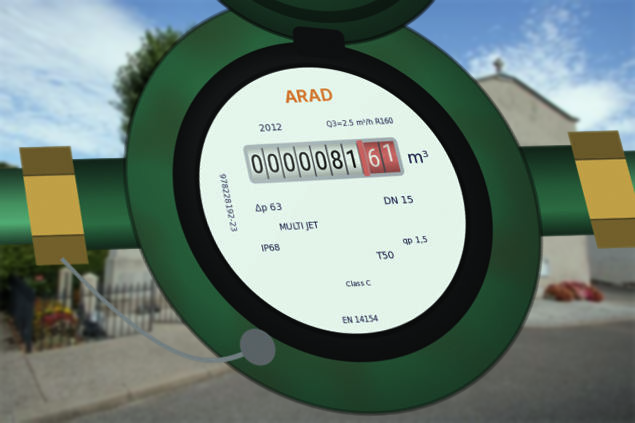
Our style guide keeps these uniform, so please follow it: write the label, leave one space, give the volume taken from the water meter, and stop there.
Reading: 81.61 m³
